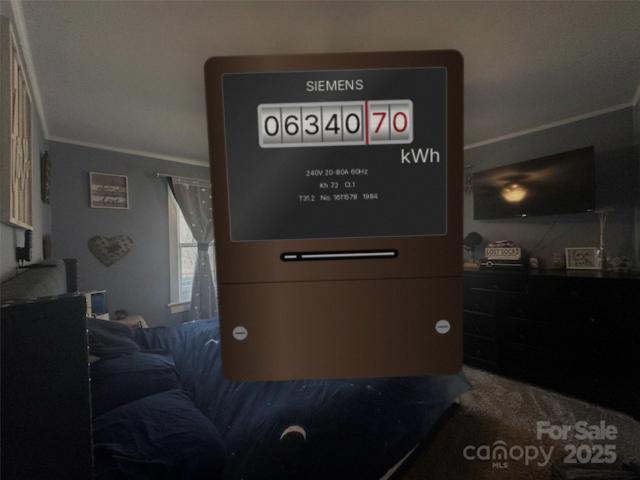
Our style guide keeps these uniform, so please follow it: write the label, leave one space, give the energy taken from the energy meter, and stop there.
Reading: 6340.70 kWh
